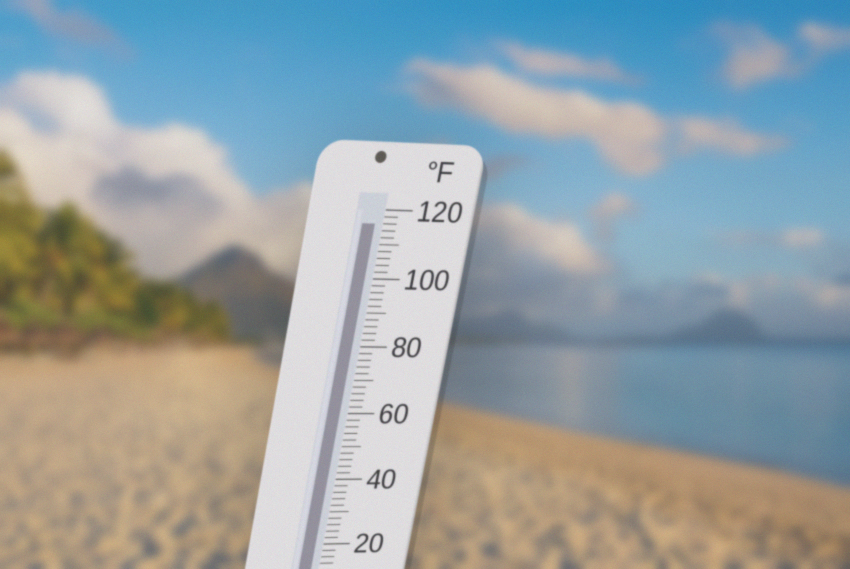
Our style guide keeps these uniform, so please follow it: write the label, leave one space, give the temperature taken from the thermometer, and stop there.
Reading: 116 °F
